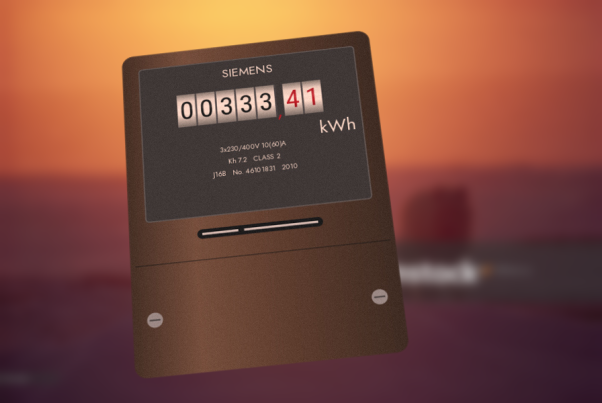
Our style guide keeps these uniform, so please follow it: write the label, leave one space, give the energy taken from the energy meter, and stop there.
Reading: 333.41 kWh
